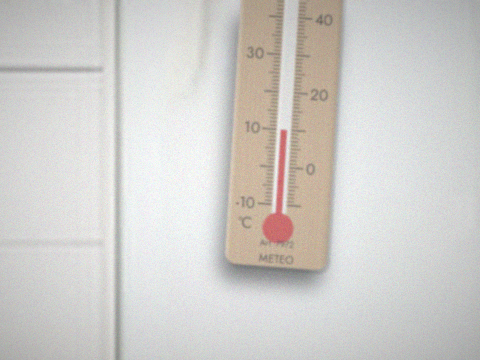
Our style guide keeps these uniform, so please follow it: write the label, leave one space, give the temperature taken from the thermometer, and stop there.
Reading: 10 °C
